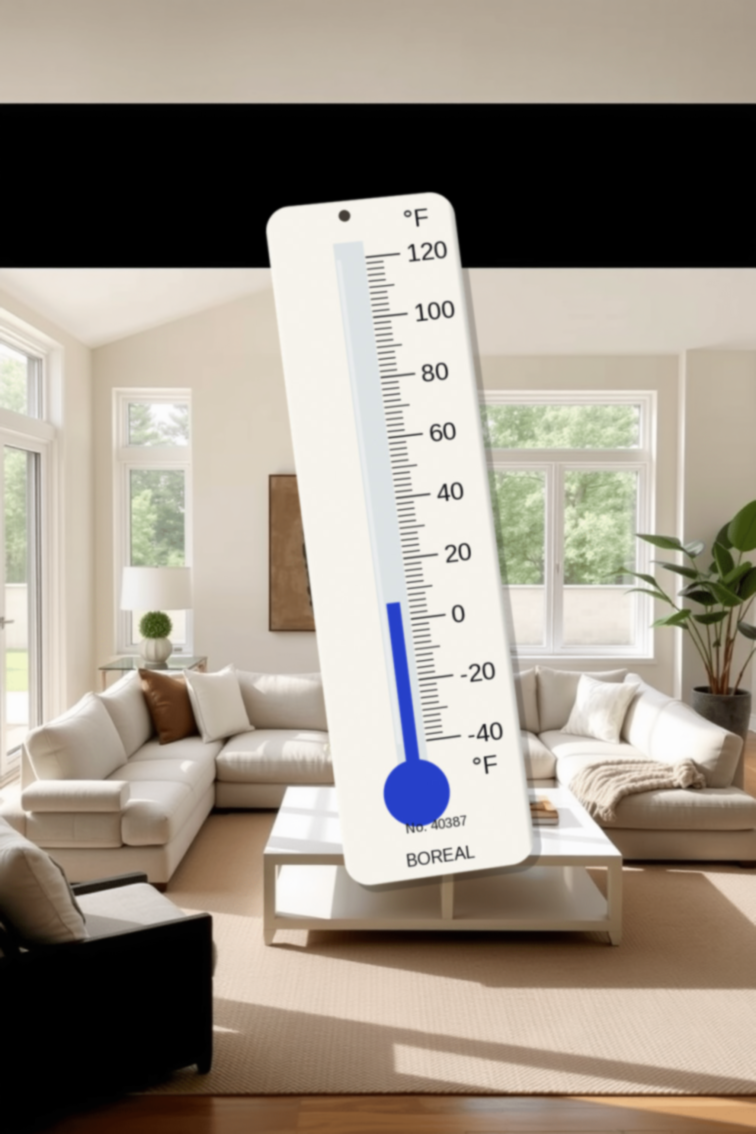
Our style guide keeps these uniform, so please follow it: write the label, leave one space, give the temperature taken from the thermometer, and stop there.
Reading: 6 °F
